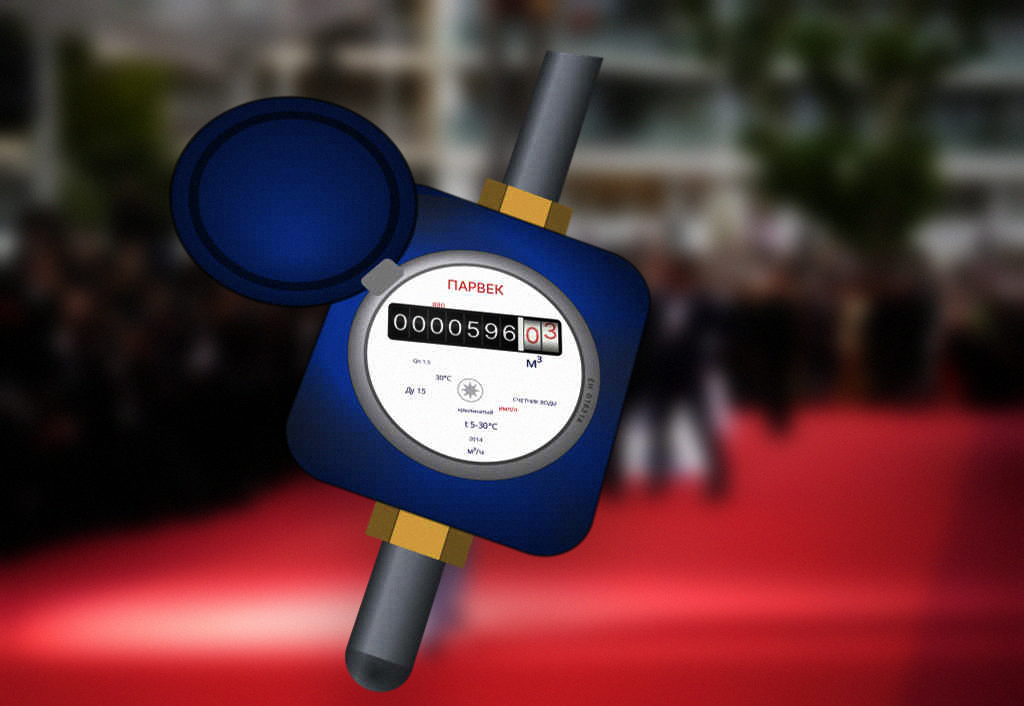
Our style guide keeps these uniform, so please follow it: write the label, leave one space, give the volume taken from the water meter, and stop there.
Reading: 596.03 m³
